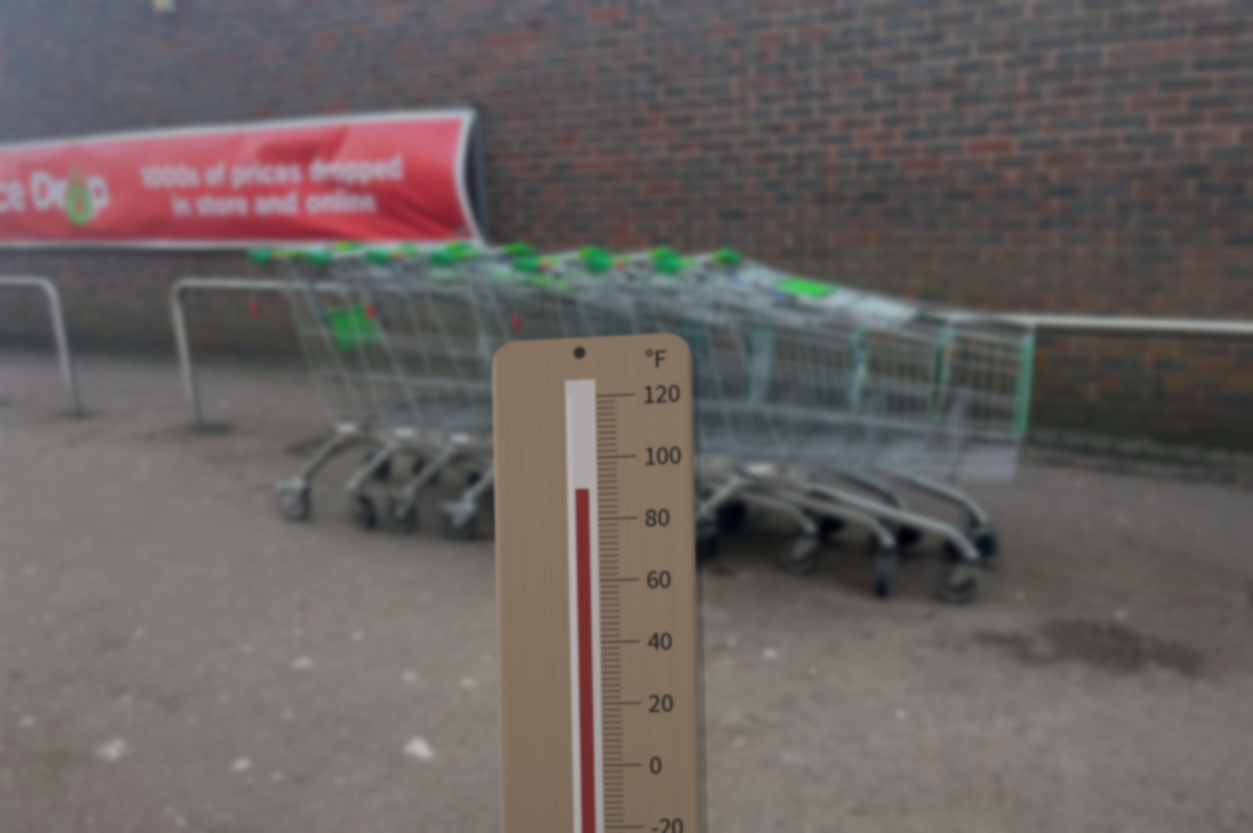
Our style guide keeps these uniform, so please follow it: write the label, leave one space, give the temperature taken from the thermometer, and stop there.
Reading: 90 °F
